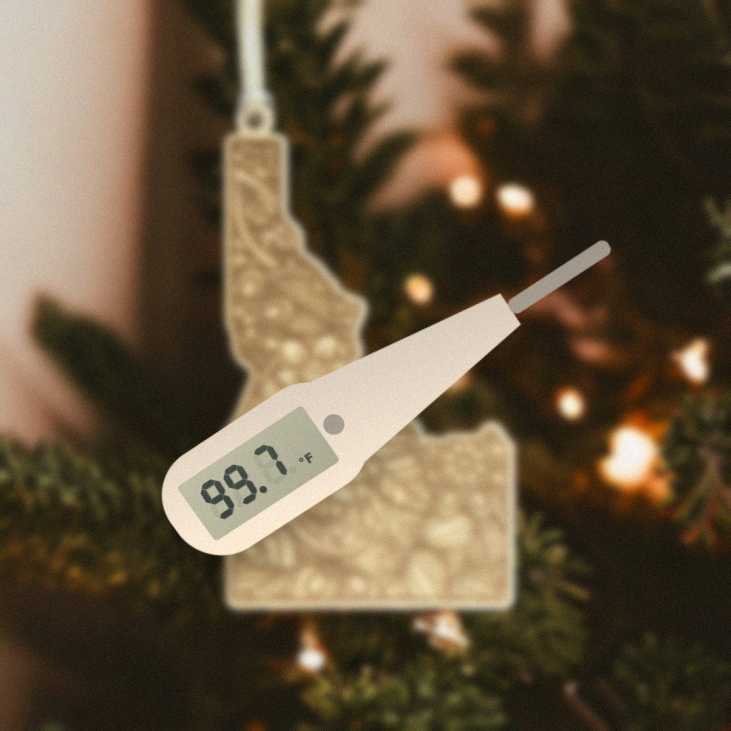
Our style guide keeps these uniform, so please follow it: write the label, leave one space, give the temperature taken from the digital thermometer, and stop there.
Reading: 99.7 °F
